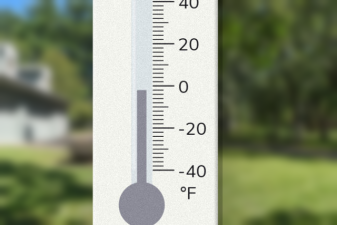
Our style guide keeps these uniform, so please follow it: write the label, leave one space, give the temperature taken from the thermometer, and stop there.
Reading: -2 °F
